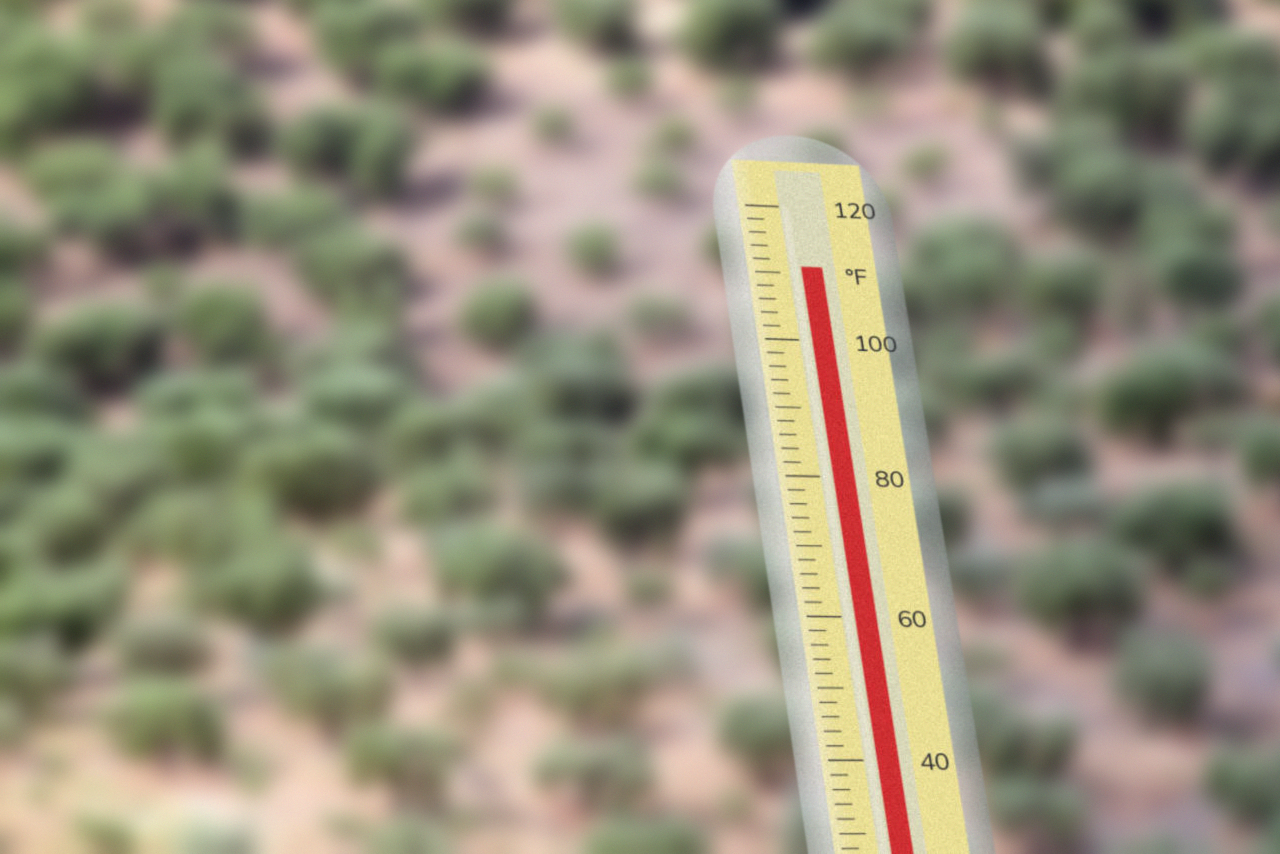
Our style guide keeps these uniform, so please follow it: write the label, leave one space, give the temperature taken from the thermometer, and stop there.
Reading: 111 °F
